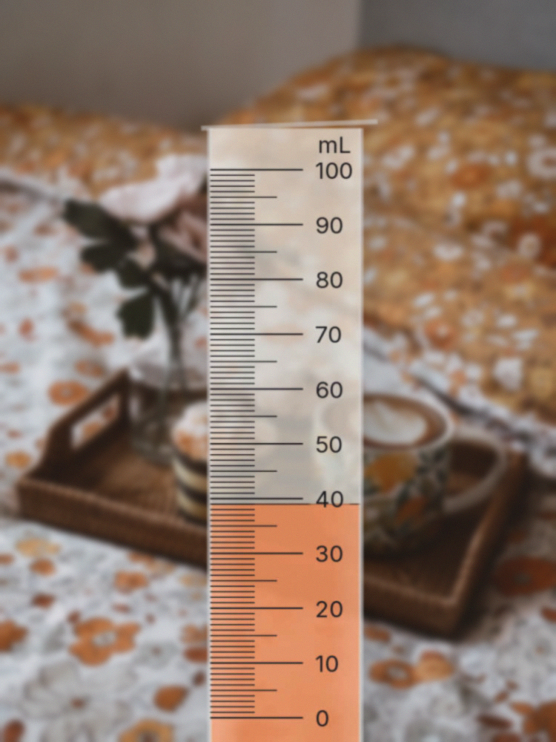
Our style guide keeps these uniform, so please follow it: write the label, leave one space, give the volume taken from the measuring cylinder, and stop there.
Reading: 39 mL
